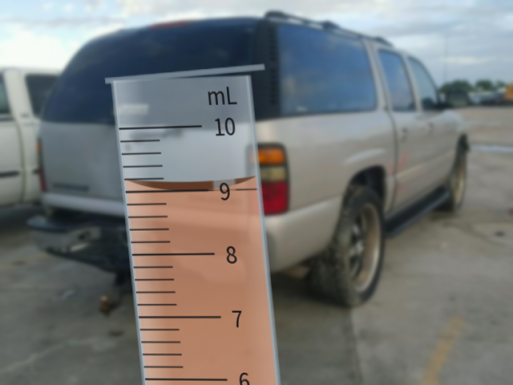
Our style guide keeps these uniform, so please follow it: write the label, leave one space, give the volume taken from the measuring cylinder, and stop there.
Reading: 9 mL
